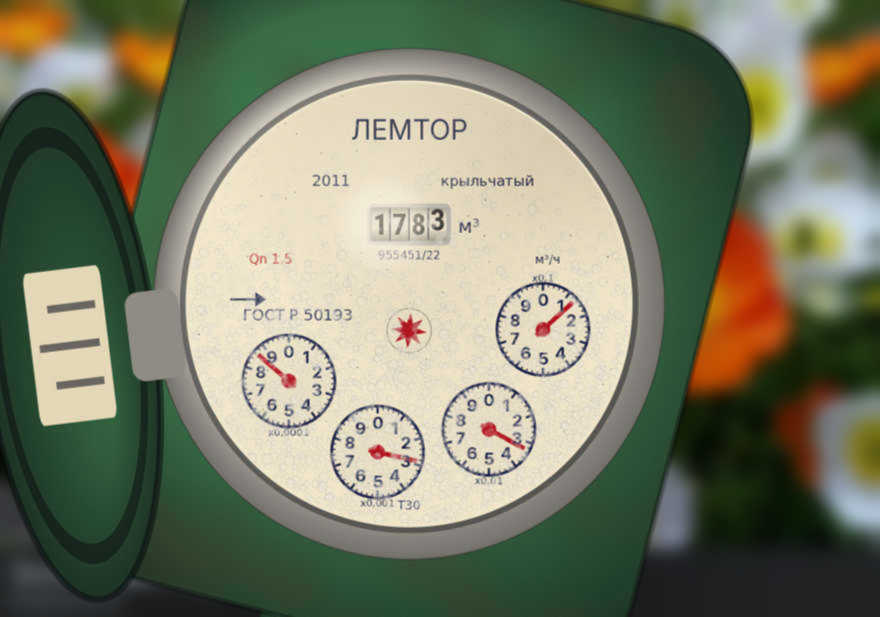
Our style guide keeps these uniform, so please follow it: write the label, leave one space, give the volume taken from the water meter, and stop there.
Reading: 1783.1328 m³
